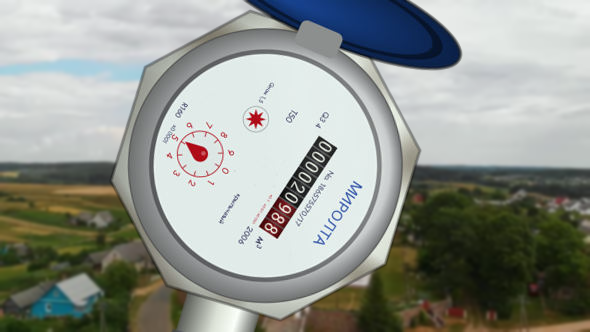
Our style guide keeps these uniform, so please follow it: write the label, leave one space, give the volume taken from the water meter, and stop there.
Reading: 20.9885 m³
